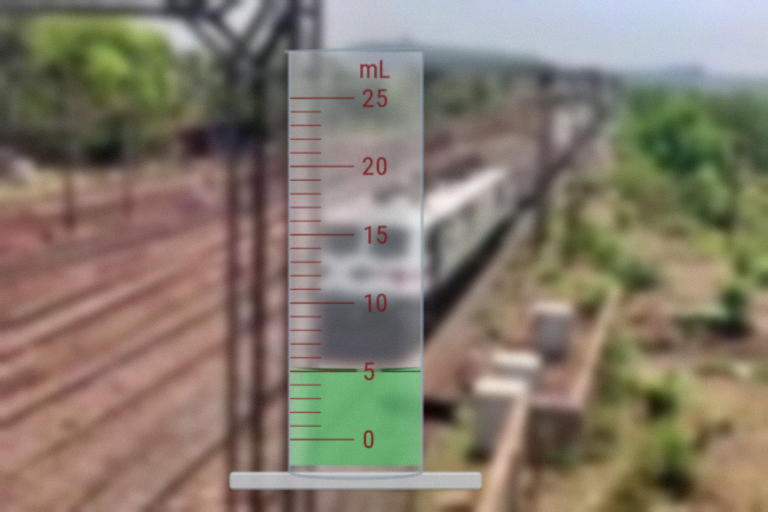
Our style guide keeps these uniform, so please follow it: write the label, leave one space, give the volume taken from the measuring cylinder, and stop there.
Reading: 5 mL
